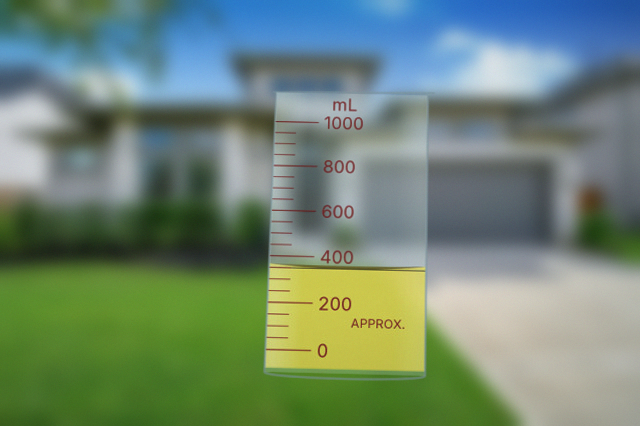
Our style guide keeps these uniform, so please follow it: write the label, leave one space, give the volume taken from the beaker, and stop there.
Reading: 350 mL
